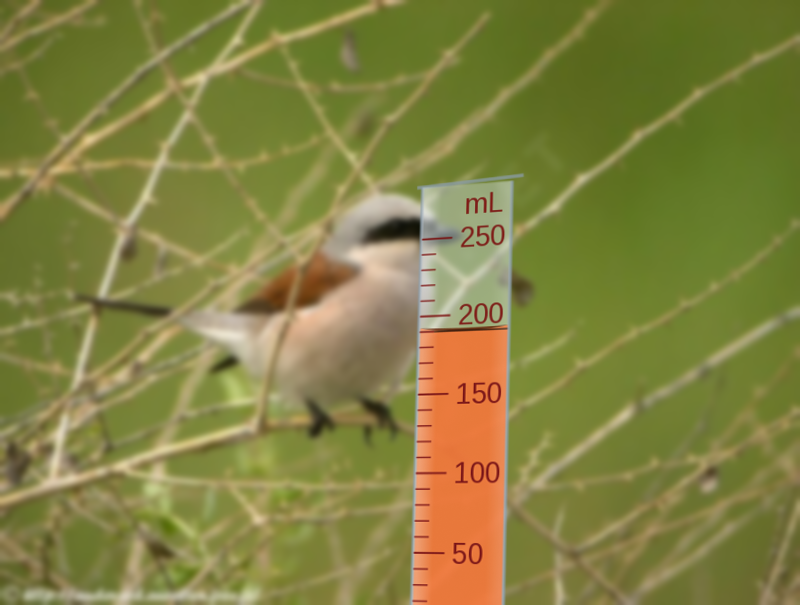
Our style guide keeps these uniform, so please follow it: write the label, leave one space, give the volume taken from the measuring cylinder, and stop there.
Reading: 190 mL
